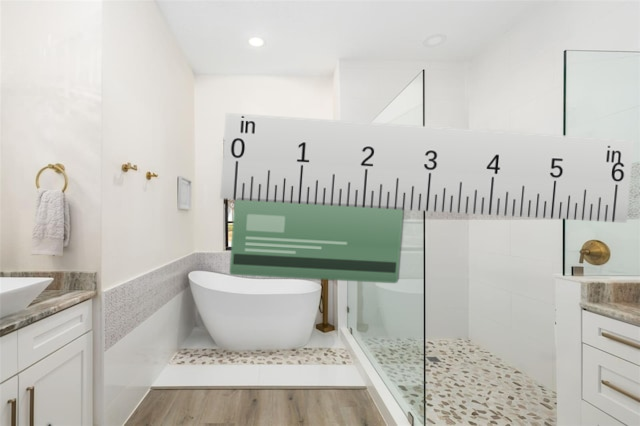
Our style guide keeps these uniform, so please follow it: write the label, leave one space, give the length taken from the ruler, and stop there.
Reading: 2.625 in
